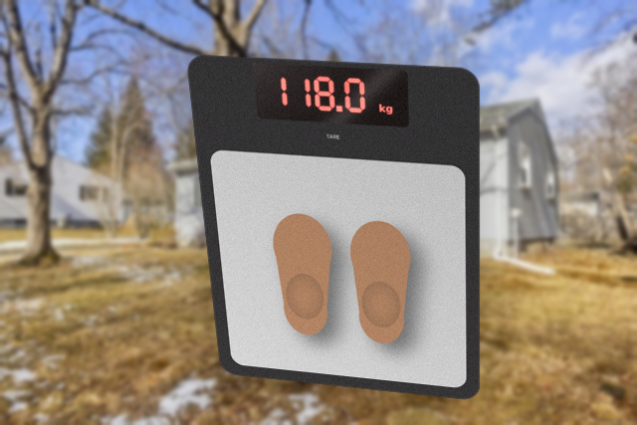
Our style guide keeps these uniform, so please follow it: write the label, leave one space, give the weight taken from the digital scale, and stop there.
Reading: 118.0 kg
